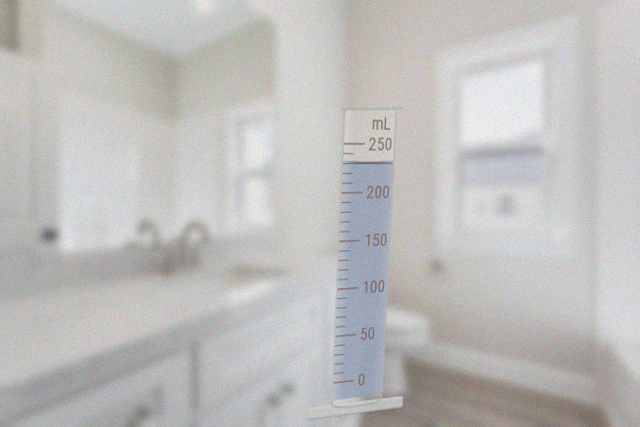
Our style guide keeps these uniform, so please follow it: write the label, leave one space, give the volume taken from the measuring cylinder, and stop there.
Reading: 230 mL
